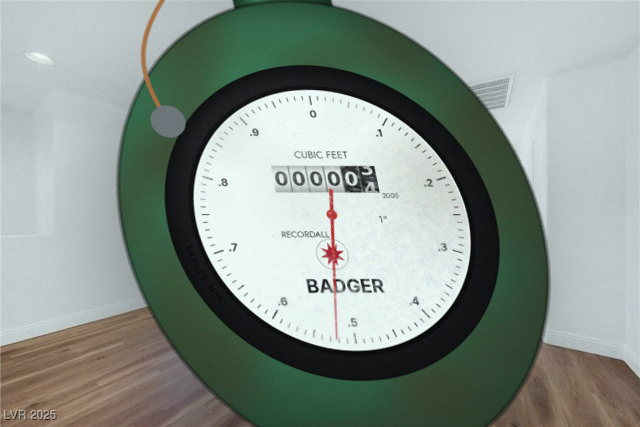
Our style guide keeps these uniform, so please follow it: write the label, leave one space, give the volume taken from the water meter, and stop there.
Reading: 3.52 ft³
